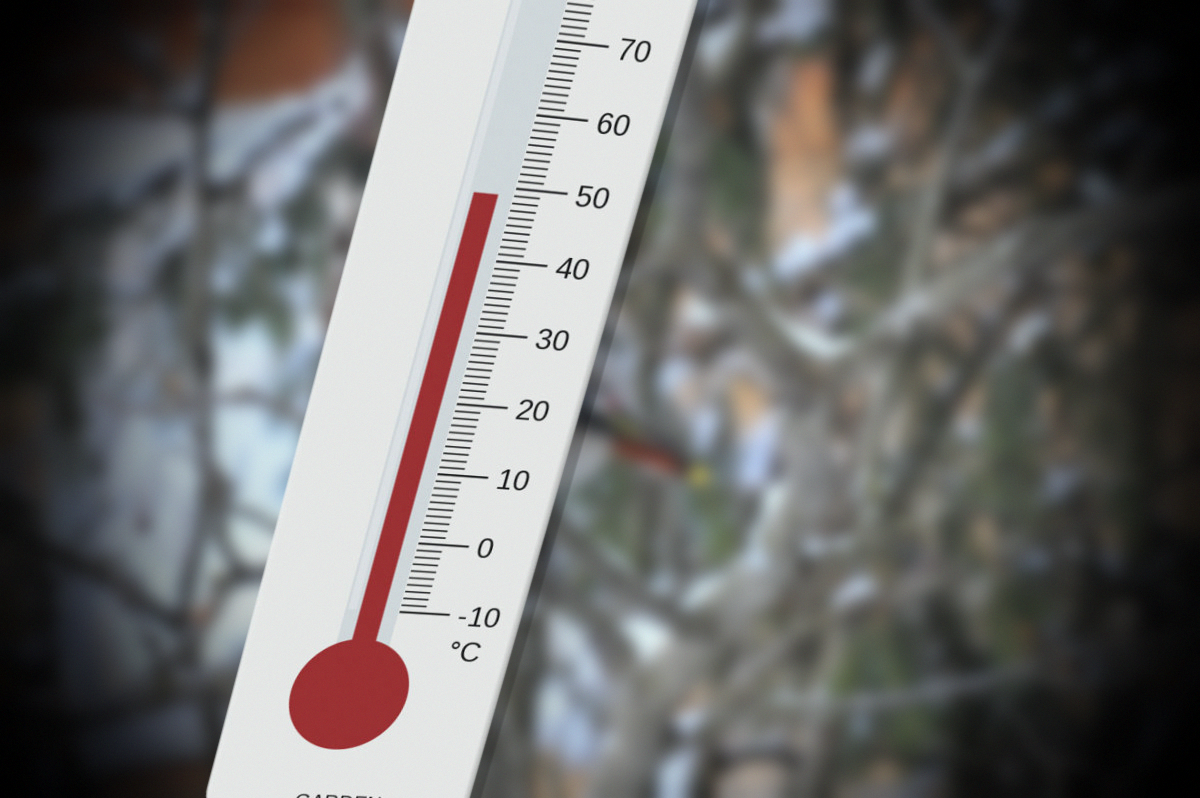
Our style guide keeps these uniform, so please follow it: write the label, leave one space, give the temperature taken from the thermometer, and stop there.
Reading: 49 °C
